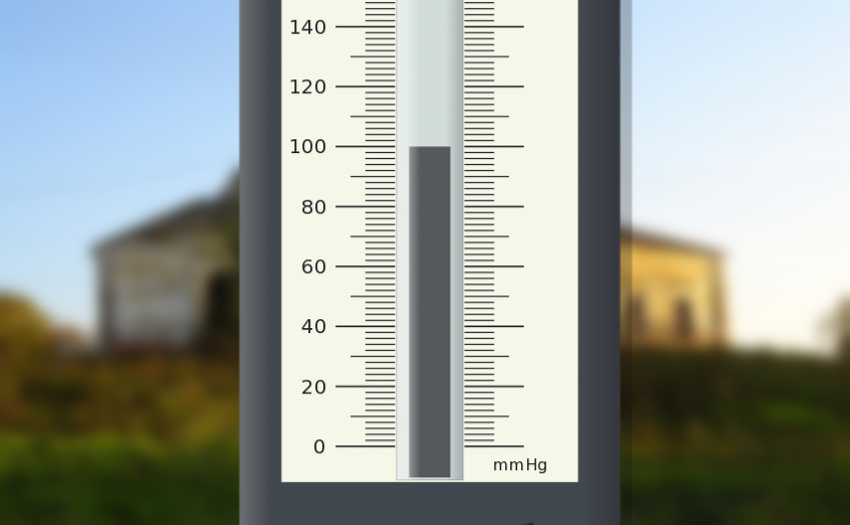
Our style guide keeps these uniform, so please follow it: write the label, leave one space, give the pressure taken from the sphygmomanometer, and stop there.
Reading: 100 mmHg
